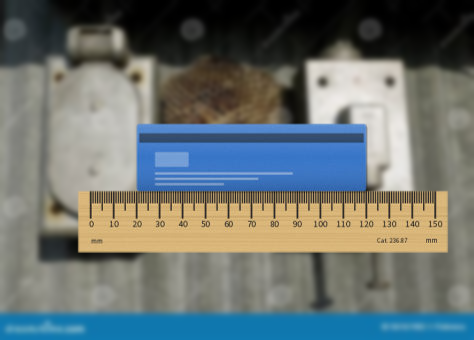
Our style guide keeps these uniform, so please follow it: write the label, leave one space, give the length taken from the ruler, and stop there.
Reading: 100 mm
